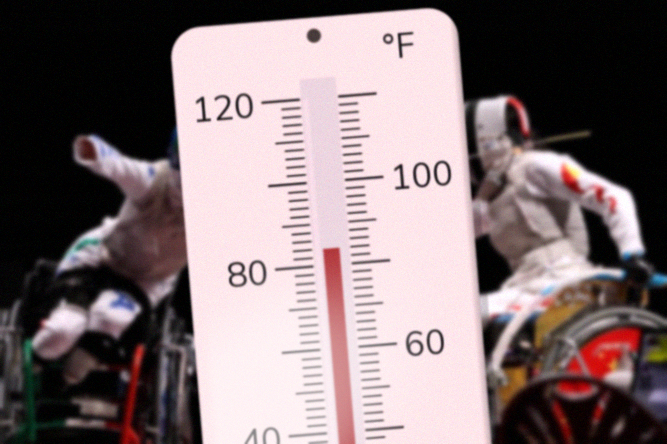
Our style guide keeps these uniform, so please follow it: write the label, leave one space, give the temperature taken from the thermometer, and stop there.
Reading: 84 °F
